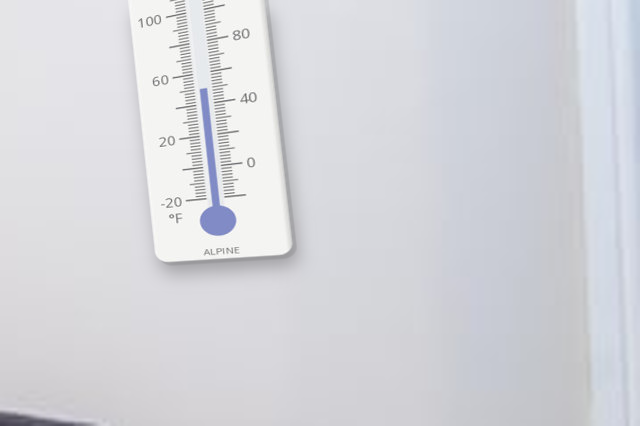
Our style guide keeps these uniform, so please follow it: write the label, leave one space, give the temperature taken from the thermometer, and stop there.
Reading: 50 °F
